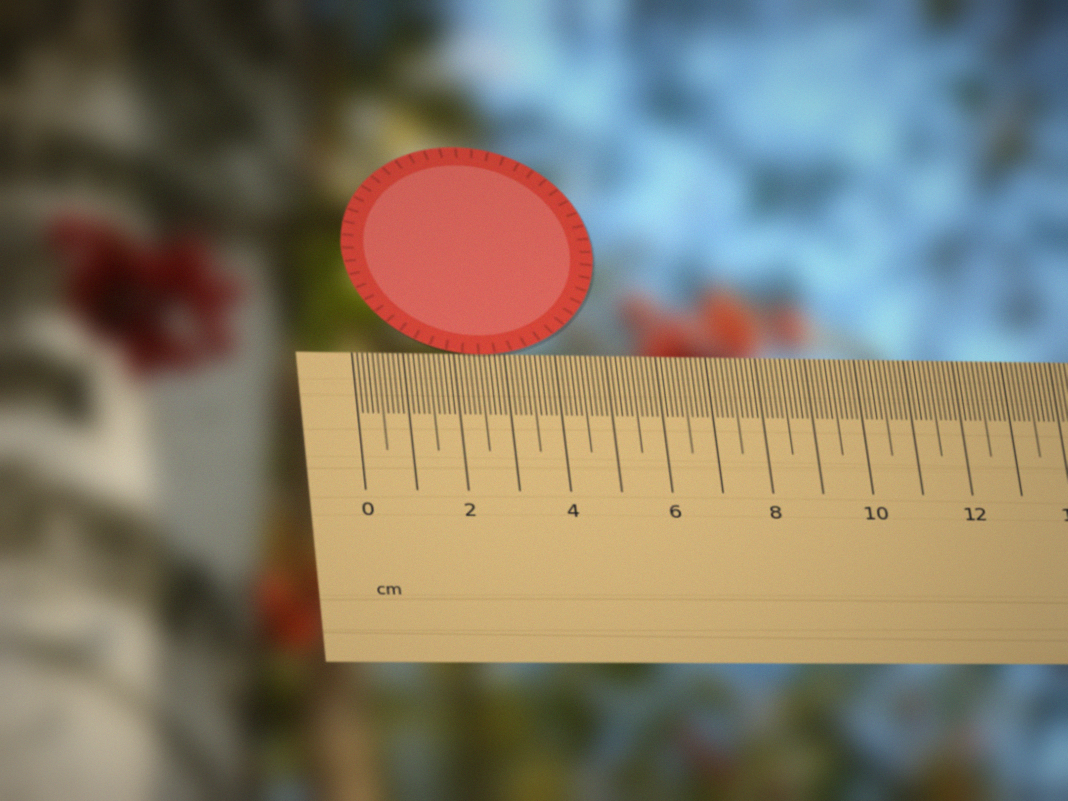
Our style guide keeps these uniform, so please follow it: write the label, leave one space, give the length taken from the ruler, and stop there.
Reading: 5 cm
